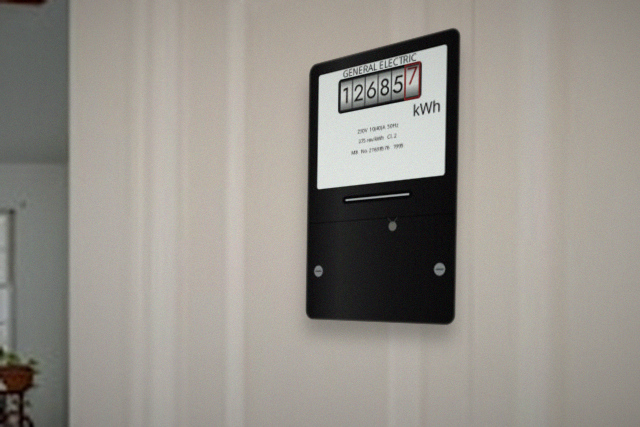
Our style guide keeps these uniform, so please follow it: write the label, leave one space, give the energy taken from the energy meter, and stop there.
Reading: 12685.7 kWh
